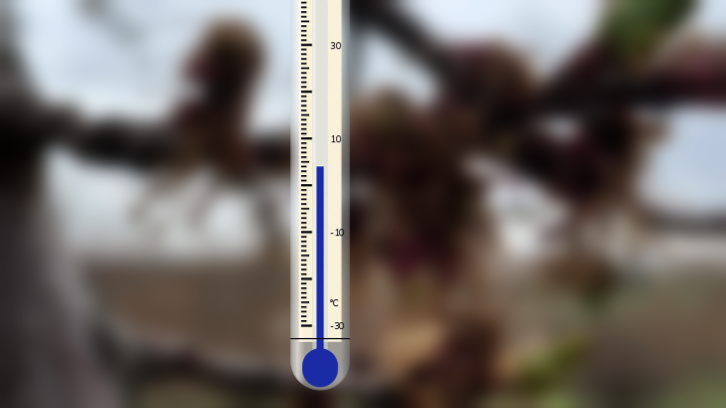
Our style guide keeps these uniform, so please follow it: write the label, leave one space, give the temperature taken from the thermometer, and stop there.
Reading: 4 °C
